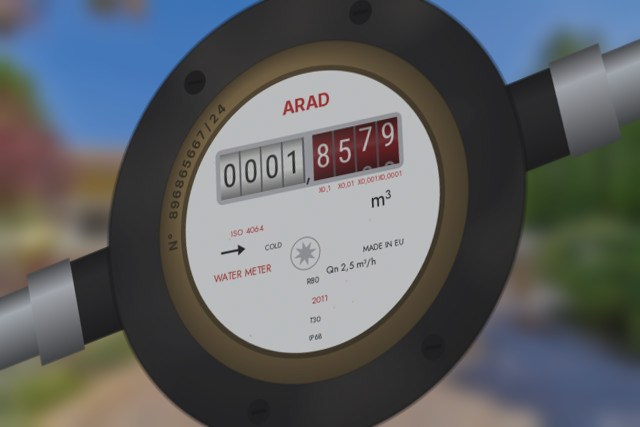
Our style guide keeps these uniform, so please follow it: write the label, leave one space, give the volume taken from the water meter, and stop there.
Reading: 1.8579 m³
